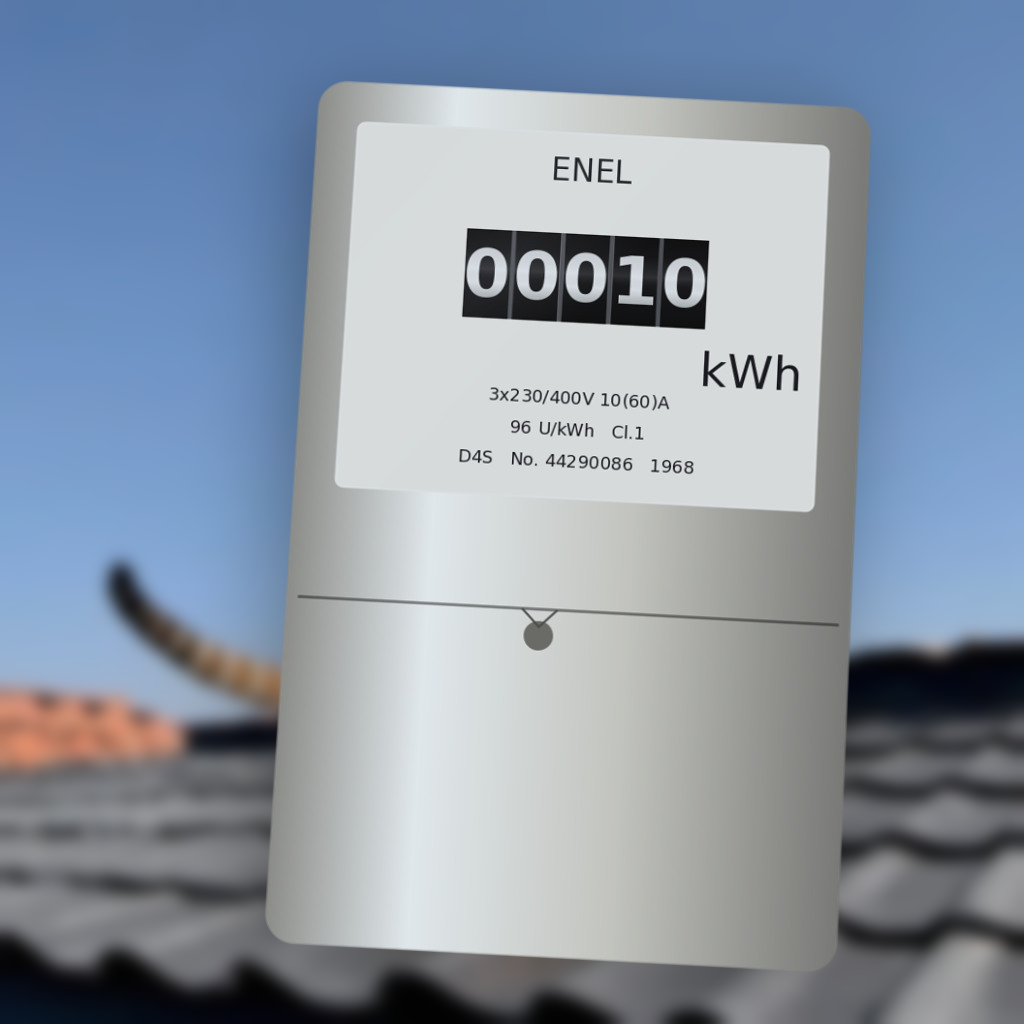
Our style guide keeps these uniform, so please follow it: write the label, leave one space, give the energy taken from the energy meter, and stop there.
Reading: 10 kWh
